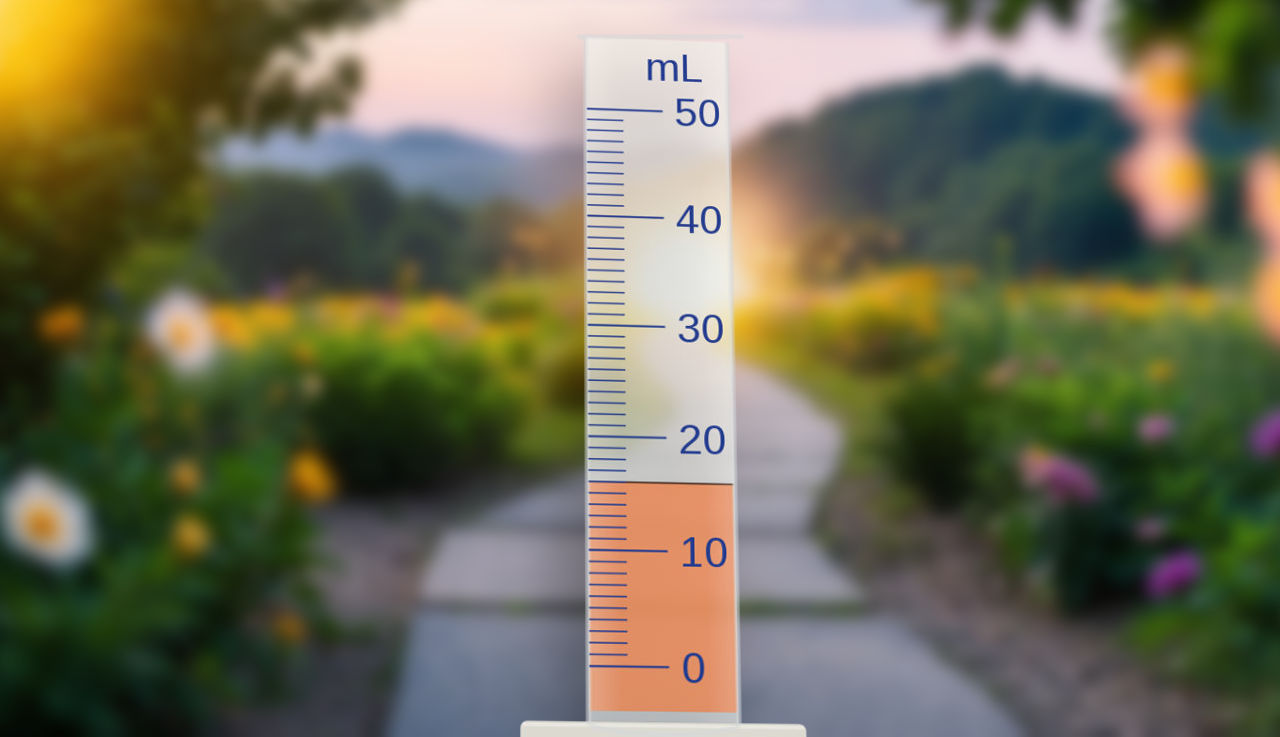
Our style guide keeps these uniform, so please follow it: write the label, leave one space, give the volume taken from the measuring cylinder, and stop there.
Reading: 16 mL
